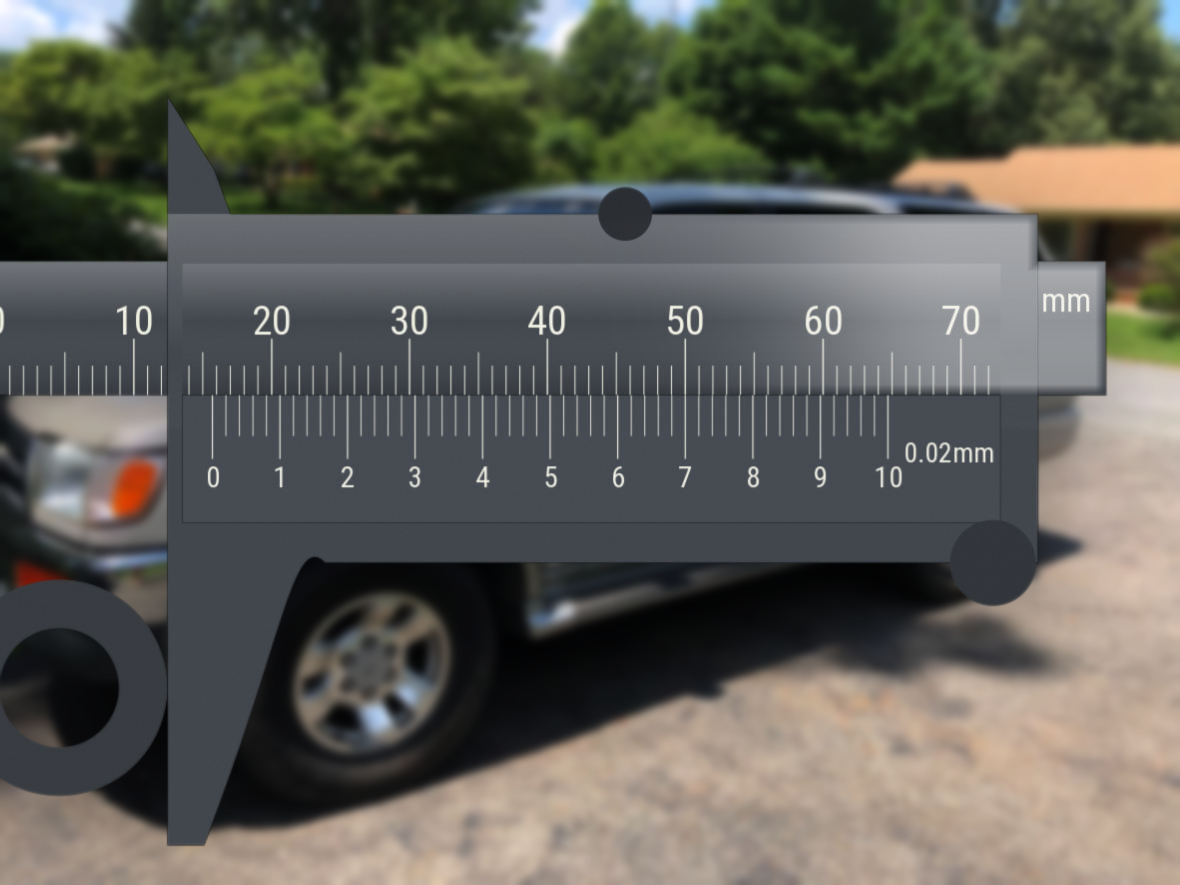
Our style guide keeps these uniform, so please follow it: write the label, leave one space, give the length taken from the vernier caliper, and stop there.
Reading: 15.7 mm
